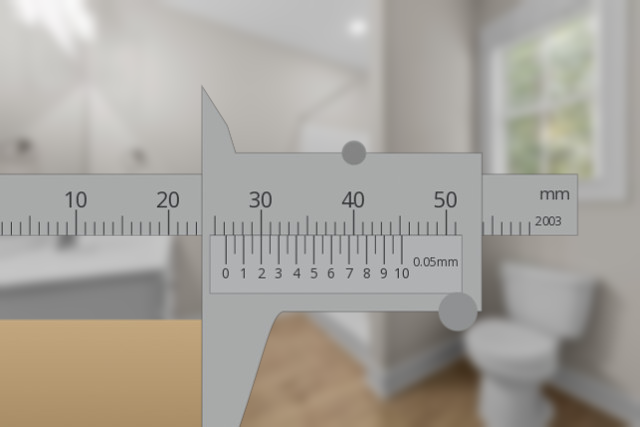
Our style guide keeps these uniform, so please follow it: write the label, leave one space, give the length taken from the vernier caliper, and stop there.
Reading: 26.2 mm
